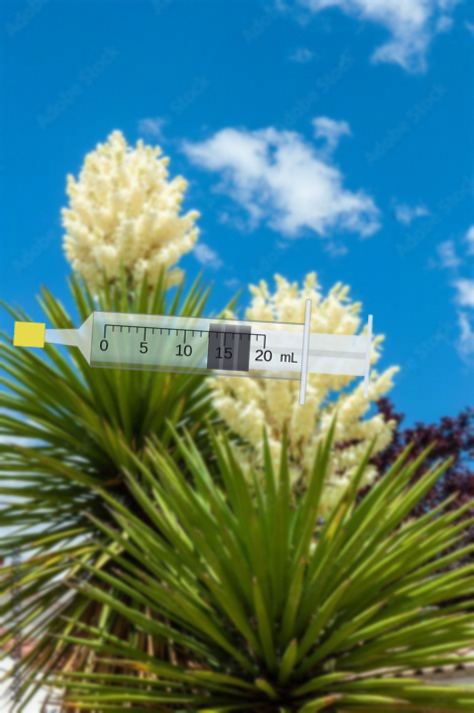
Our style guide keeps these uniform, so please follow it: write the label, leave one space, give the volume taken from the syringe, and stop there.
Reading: 13 mL
